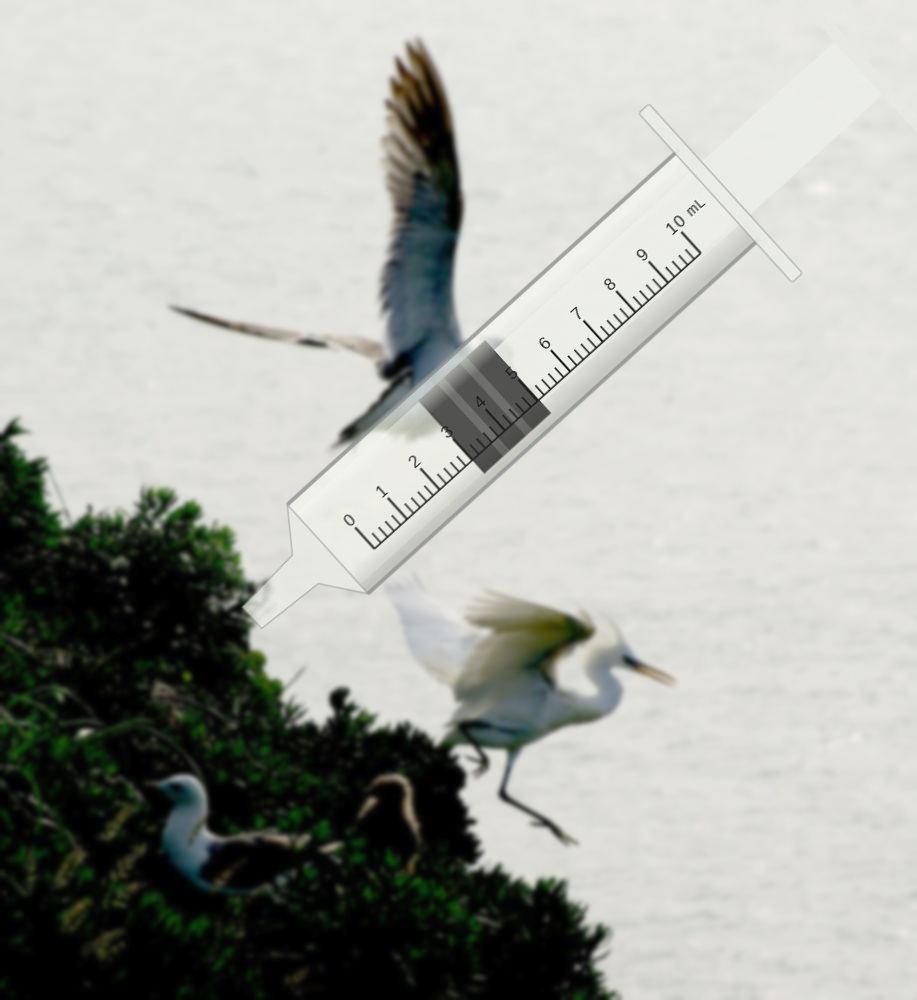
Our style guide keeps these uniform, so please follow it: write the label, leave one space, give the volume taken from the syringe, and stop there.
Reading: 3 mL
